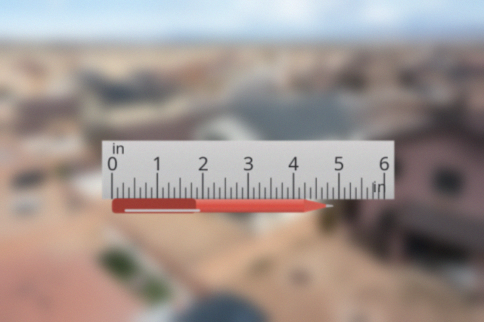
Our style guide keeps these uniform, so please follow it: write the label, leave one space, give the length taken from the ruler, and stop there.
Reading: 4.875 in
